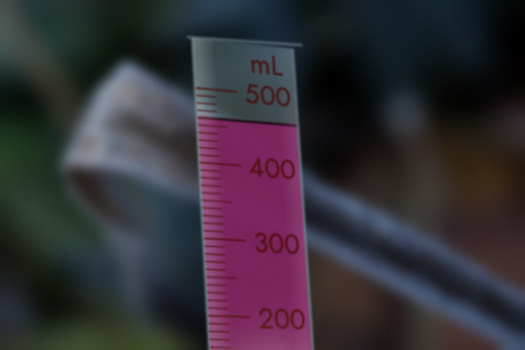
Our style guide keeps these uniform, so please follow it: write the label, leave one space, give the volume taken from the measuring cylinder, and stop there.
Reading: 460 mL
